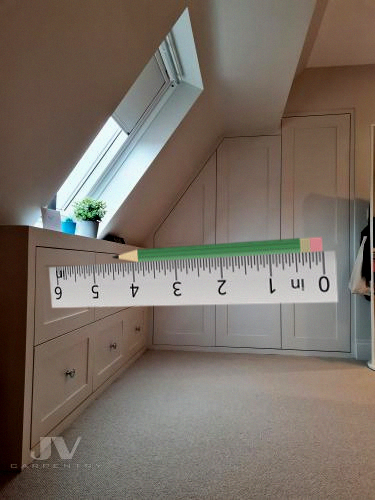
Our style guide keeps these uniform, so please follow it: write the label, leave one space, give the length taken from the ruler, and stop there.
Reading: 4.5 in
